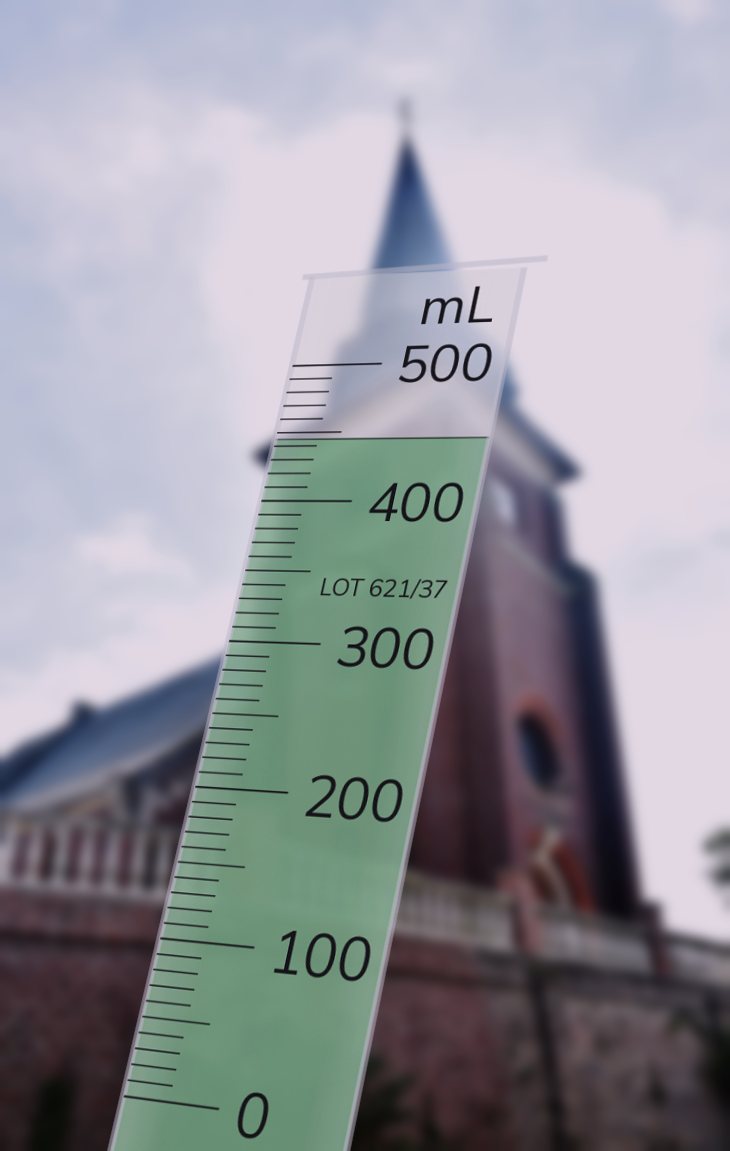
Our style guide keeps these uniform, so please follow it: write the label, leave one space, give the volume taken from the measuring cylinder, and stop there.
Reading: 445 mL
